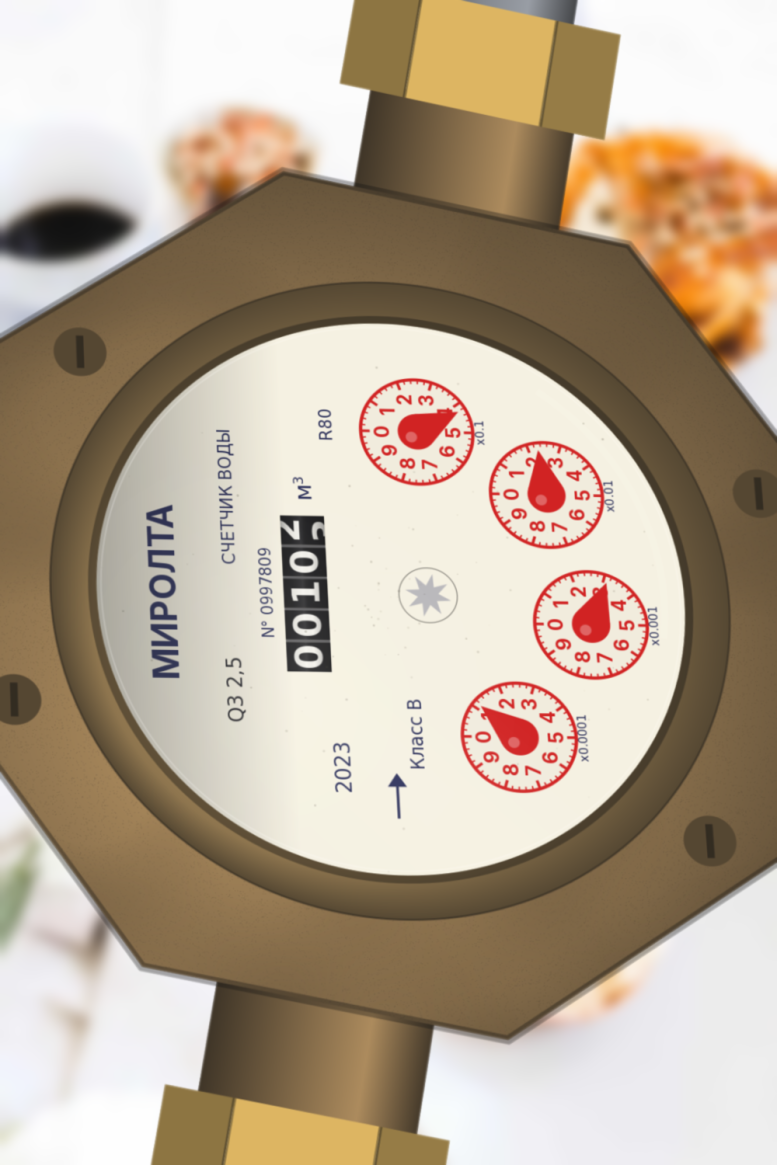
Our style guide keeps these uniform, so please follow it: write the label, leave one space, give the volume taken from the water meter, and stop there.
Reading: 102.4231 m³
